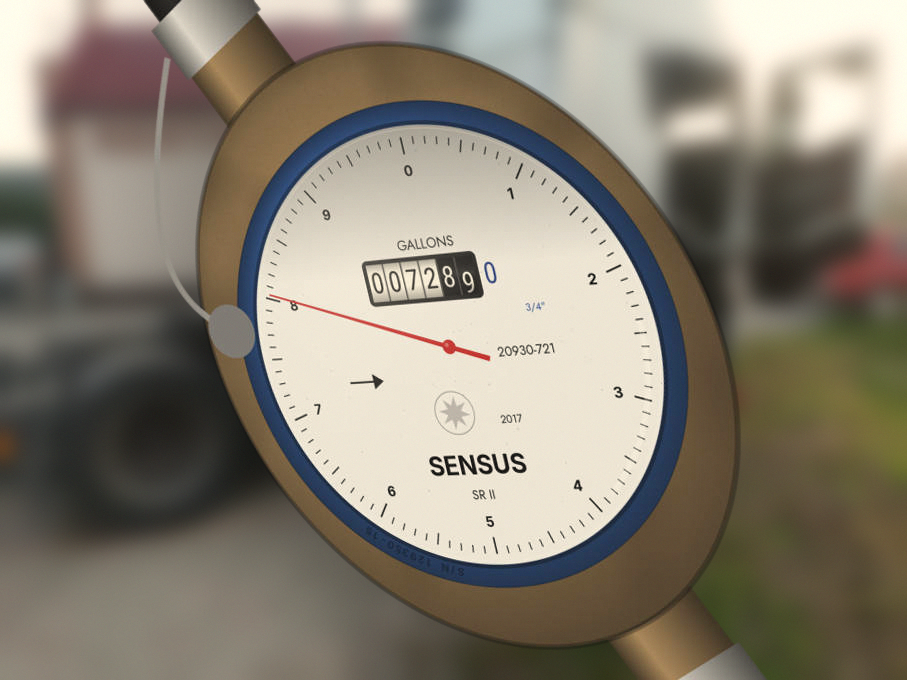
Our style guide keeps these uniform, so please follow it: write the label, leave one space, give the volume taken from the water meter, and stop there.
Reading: 72888.0 gal
